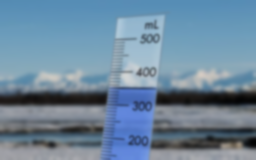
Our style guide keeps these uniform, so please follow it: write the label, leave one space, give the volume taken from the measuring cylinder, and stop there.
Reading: 350 mL
